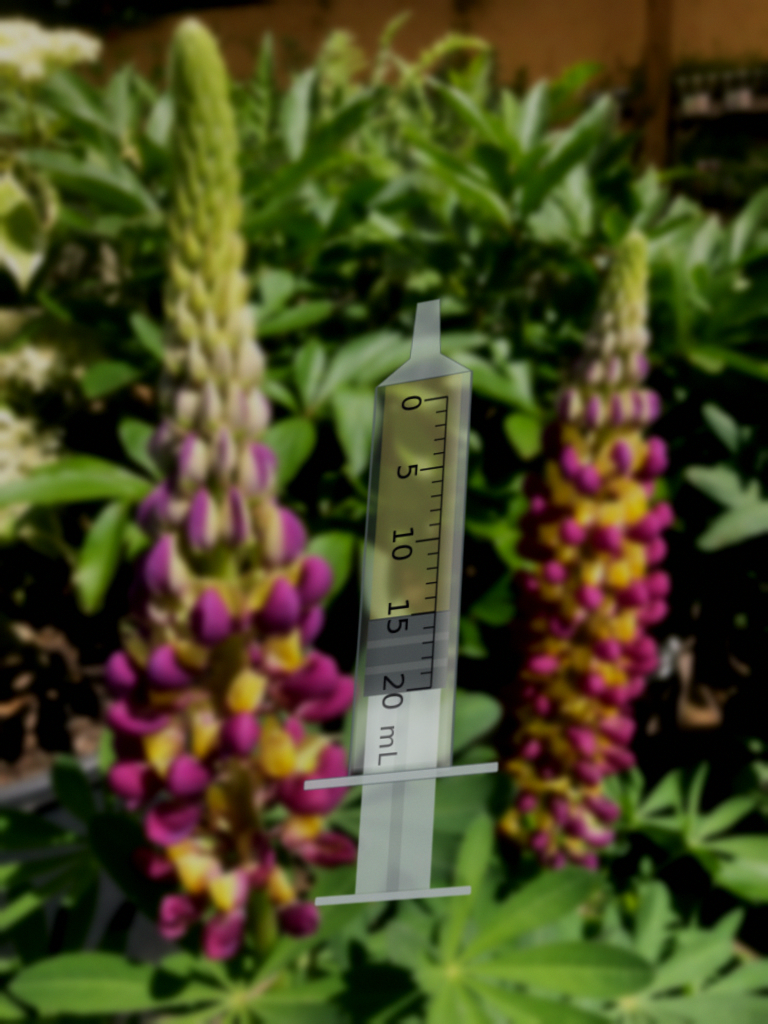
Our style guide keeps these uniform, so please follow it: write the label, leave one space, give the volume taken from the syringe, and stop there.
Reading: 15 mL
